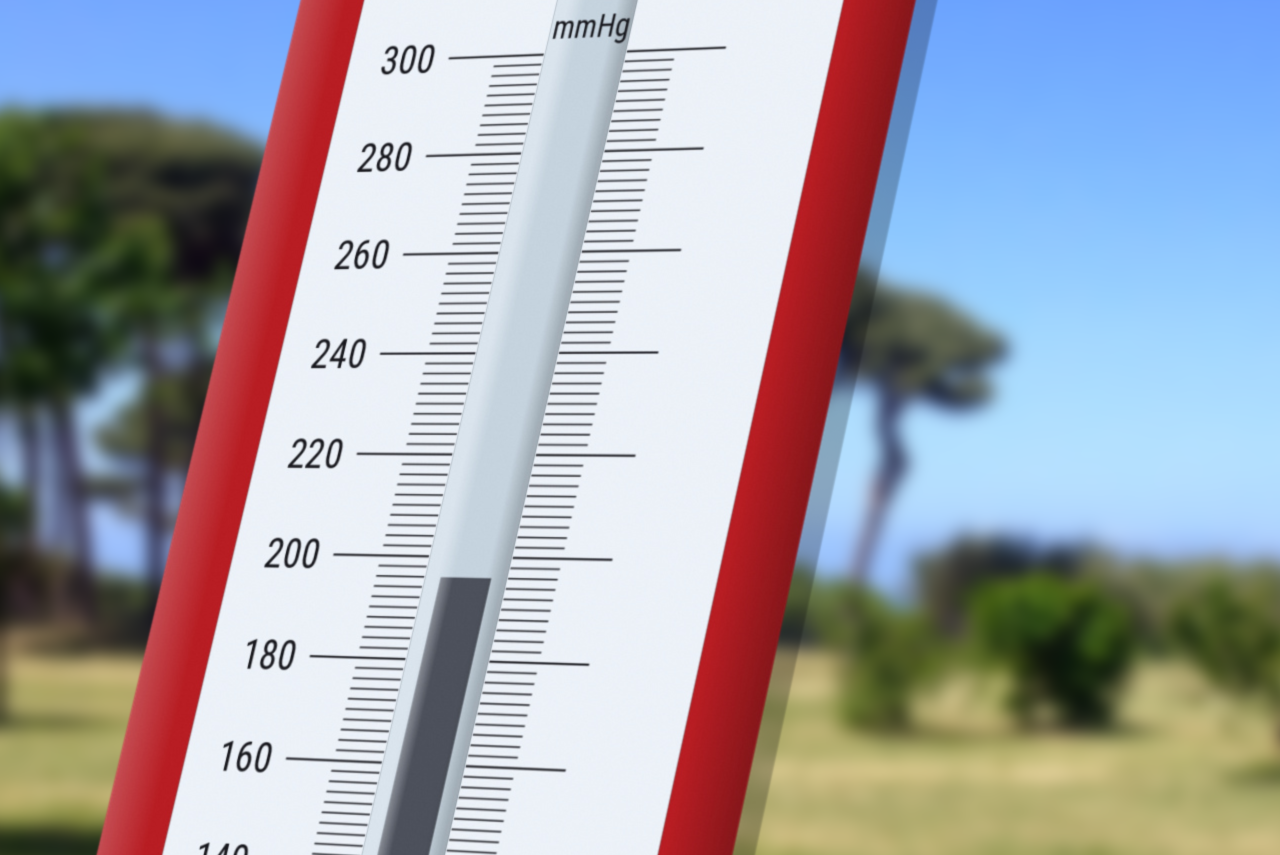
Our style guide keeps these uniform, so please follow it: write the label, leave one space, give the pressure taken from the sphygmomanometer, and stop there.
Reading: 196 mmHg
